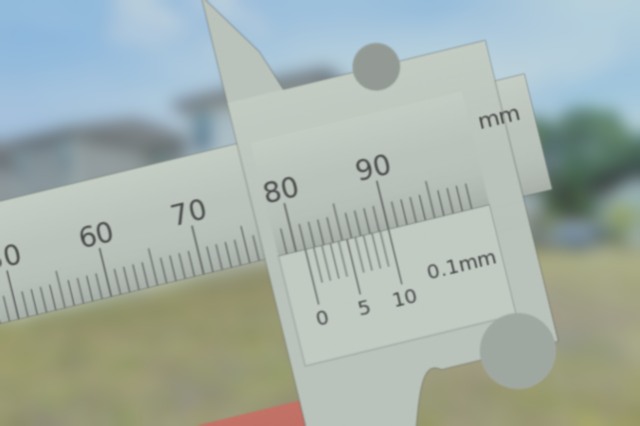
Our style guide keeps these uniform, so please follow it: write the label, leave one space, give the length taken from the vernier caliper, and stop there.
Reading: 81.0 mm
